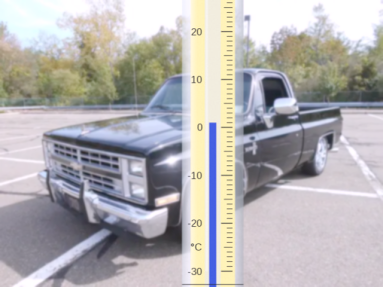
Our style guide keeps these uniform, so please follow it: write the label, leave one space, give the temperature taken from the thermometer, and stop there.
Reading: 1 °C
